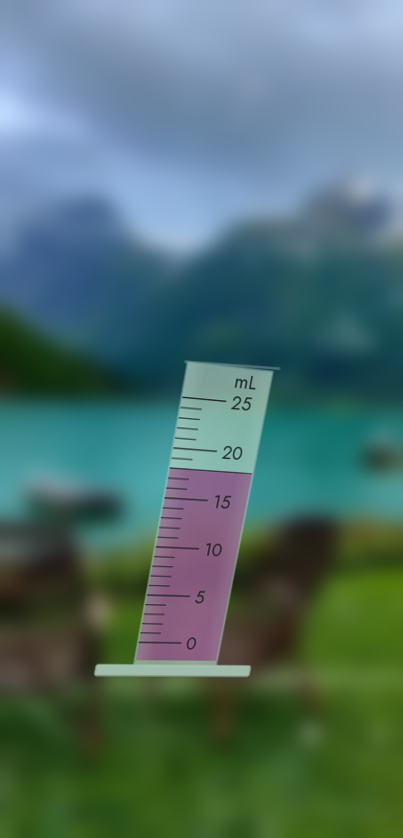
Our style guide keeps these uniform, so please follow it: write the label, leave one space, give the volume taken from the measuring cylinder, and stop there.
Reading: 18 mL
